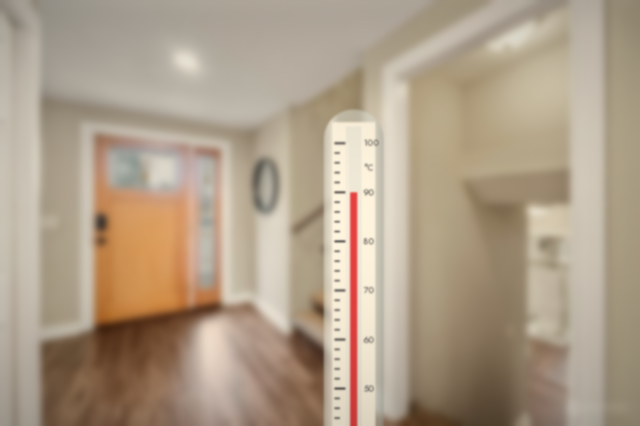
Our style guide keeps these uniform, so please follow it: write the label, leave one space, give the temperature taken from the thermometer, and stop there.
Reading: 90 °C
